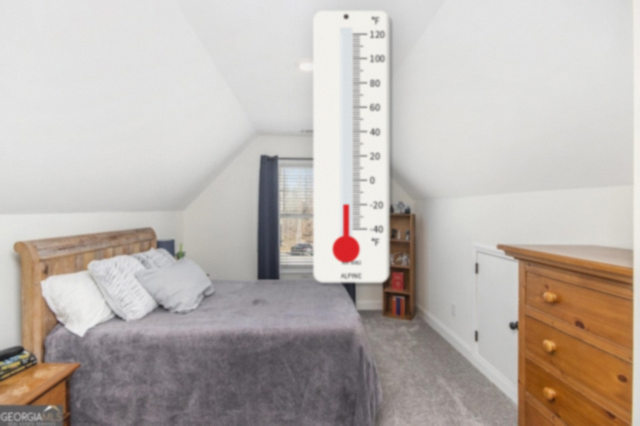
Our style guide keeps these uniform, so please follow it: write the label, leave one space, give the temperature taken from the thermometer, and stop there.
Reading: -20 °F
